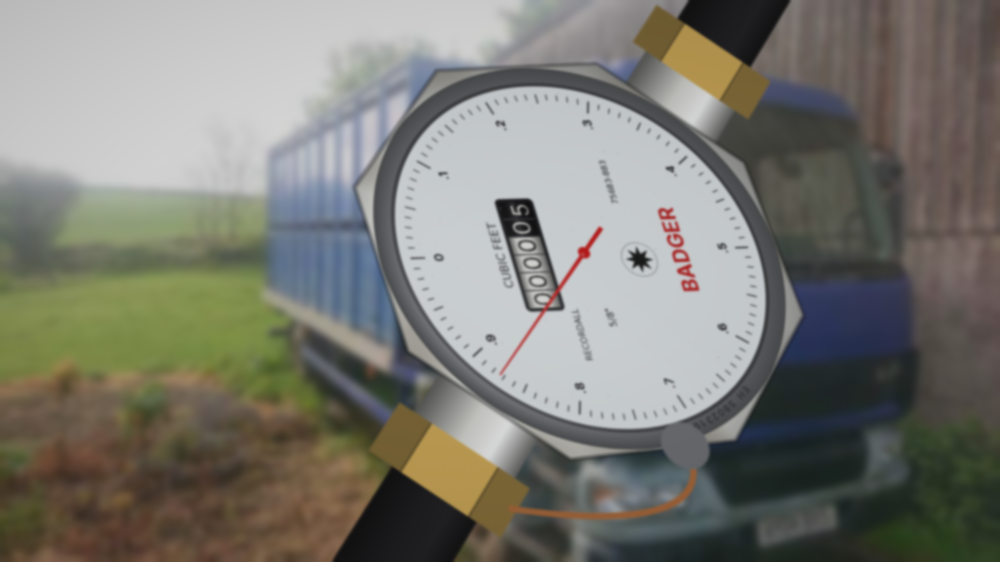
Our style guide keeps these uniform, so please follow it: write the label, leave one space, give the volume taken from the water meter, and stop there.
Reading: 4.87 ft³
